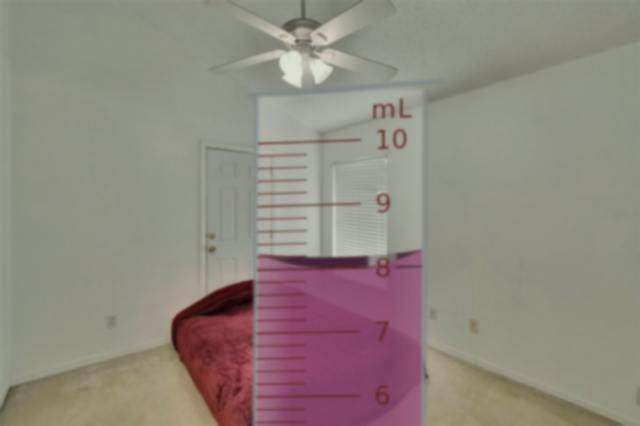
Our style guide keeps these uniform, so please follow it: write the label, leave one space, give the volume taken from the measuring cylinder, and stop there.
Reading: 8 mL
